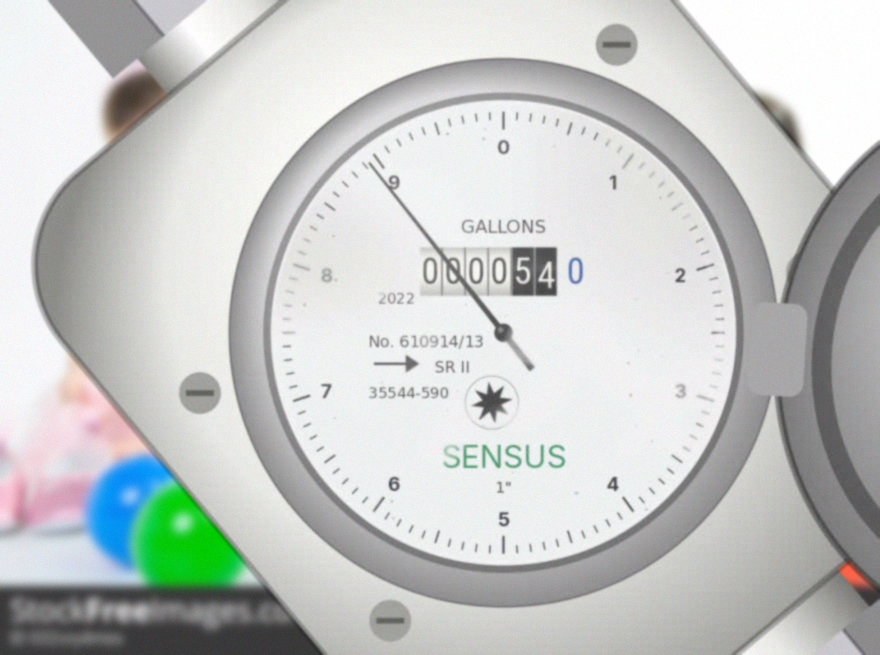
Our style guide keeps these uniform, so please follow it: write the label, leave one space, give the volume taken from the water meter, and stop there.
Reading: 538.9 gal
